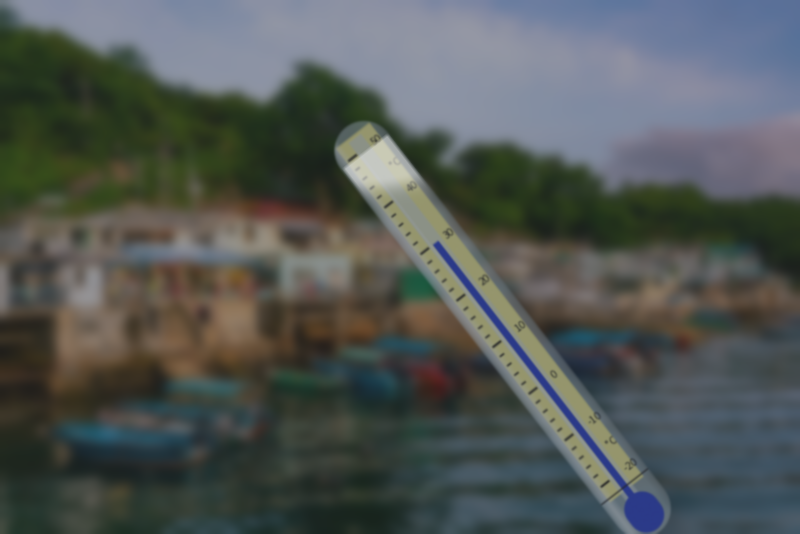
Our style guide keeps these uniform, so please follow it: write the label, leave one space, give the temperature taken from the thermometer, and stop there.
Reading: 30 °C
